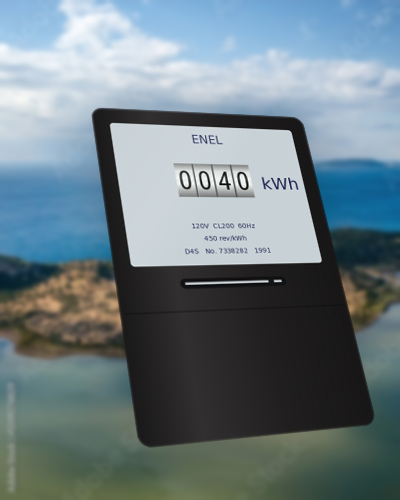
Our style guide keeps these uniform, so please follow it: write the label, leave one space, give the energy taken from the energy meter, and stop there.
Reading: 40 kWh
